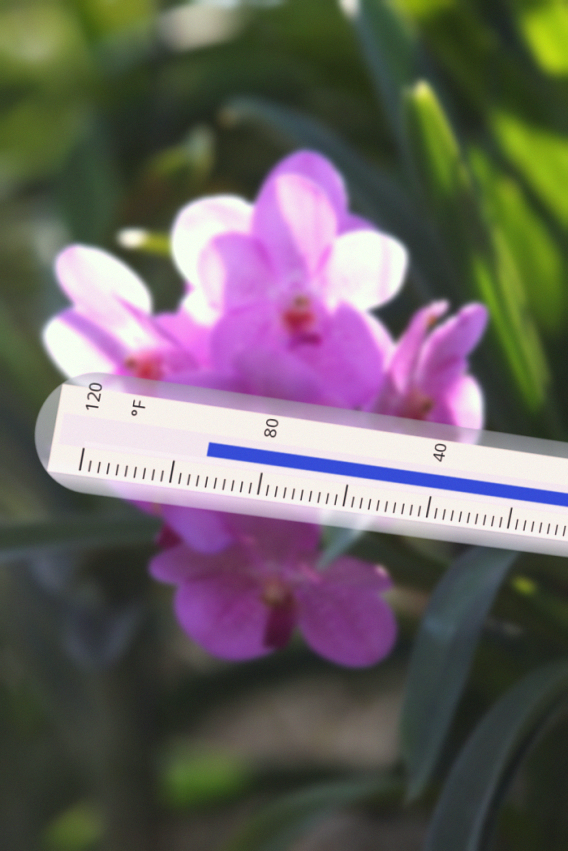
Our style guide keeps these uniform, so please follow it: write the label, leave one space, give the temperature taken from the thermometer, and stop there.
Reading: 93 °F
